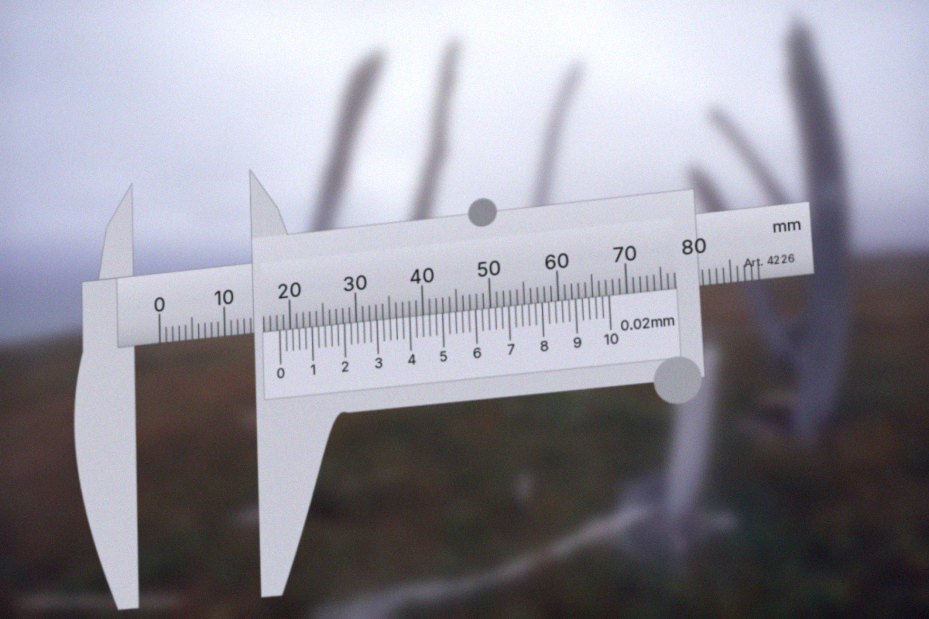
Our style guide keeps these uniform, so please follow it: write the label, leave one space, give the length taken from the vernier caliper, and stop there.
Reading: 18.4 mm
